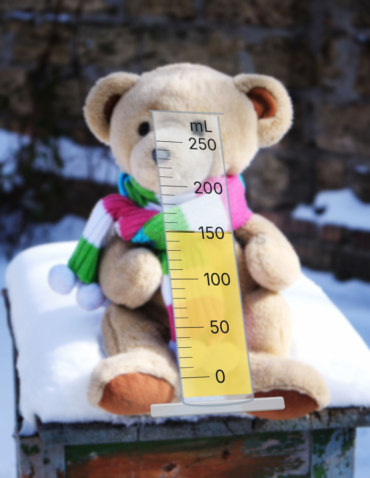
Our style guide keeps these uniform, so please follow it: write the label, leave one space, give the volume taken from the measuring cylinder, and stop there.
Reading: 150 mL
